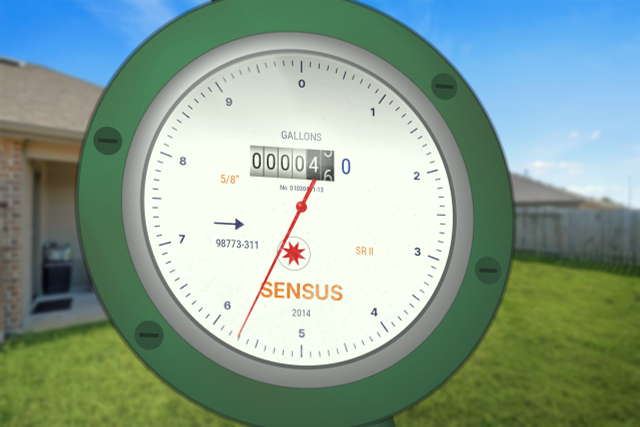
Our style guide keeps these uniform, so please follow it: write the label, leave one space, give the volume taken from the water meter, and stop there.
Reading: 455.7 gal
